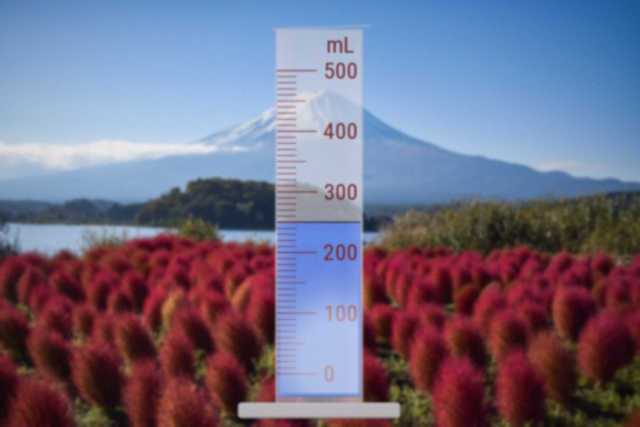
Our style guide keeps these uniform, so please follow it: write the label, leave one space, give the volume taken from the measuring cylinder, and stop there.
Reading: 250 mL
